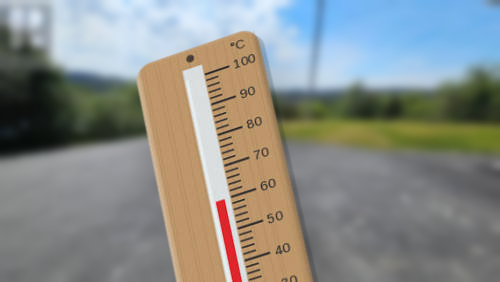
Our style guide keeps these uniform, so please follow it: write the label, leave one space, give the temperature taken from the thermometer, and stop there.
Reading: 60 °C
